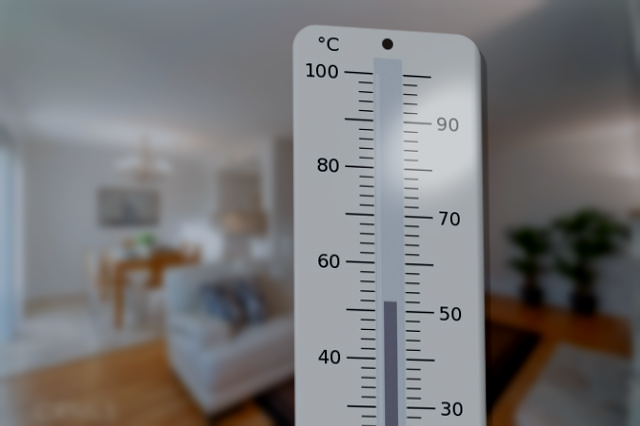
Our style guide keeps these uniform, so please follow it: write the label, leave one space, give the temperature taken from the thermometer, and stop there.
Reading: 52 °C
